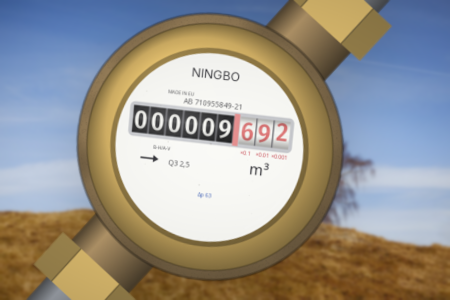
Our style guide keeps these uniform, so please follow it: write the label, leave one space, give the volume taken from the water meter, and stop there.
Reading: 9.692 m³
